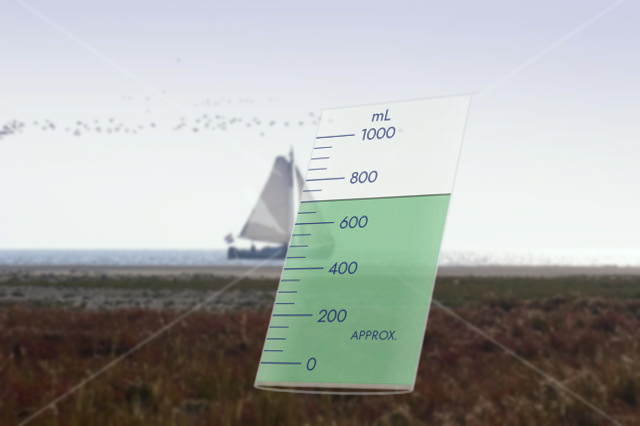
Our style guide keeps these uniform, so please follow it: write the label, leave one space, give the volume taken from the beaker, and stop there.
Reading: 700 mL
